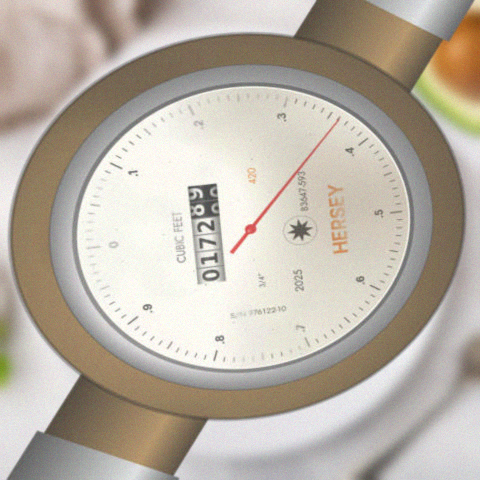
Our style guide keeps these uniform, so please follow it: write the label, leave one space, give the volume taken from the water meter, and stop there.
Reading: 17289.36 ft³
